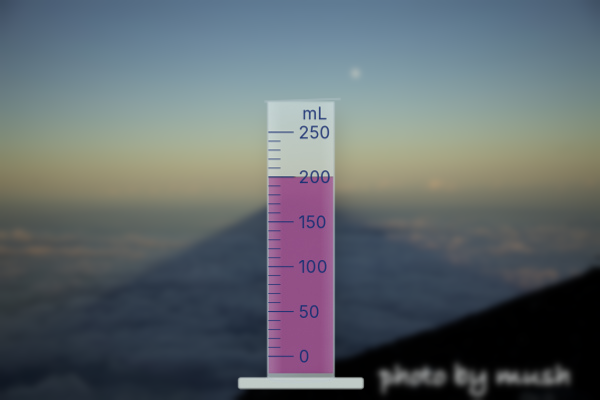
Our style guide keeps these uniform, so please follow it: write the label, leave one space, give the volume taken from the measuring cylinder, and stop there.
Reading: 200 mL
